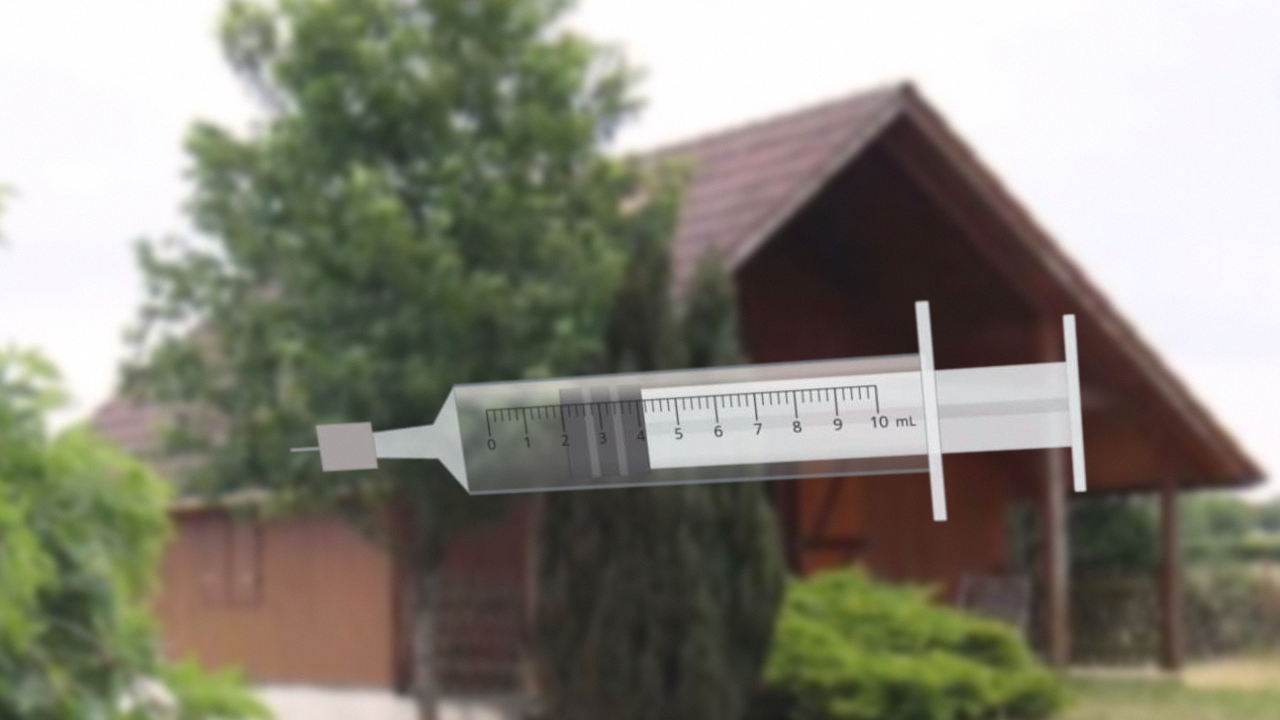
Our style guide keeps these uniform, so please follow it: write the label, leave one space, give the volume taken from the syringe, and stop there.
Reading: 2 mL
